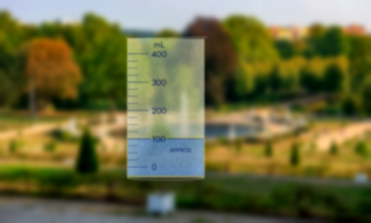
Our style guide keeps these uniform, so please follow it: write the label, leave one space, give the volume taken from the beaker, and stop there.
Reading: 100 mL
